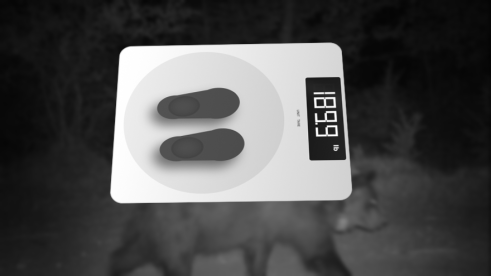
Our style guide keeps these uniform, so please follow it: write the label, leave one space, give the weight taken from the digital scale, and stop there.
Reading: 189.9 lb
